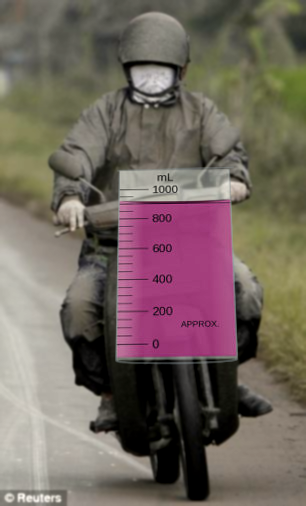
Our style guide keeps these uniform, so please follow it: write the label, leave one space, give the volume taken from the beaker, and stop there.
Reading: 900 mL
